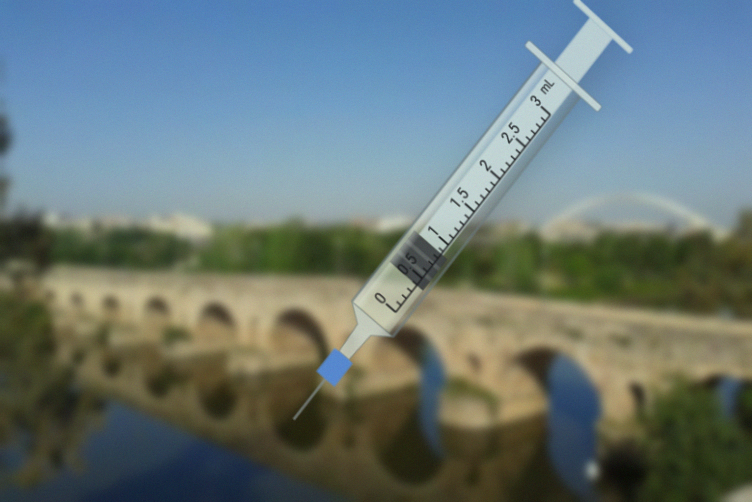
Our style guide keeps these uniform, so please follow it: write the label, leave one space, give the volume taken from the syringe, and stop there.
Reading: 0.4 mL
